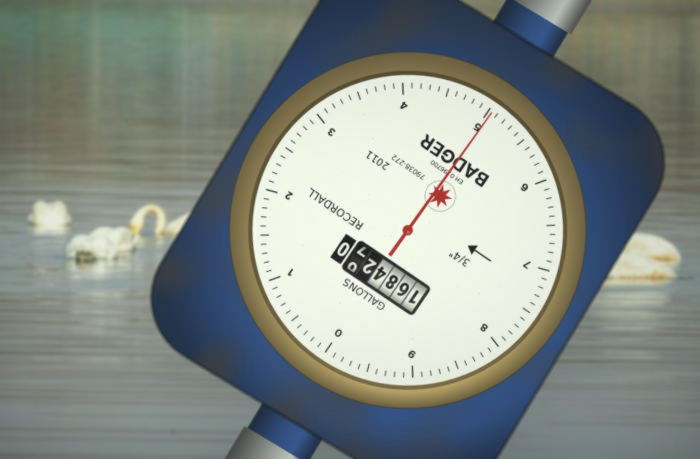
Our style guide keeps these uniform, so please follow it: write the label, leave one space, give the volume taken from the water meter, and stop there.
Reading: 1684265.0 gal
